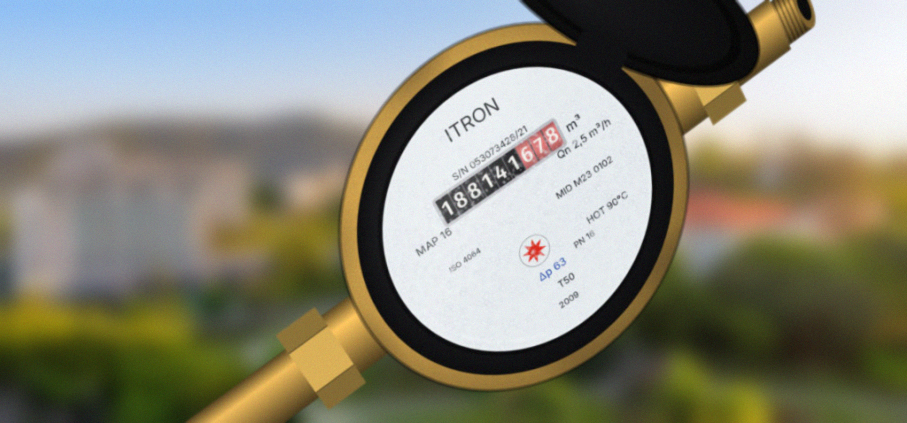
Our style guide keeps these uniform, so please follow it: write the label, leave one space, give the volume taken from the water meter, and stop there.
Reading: 188141.678 m³
